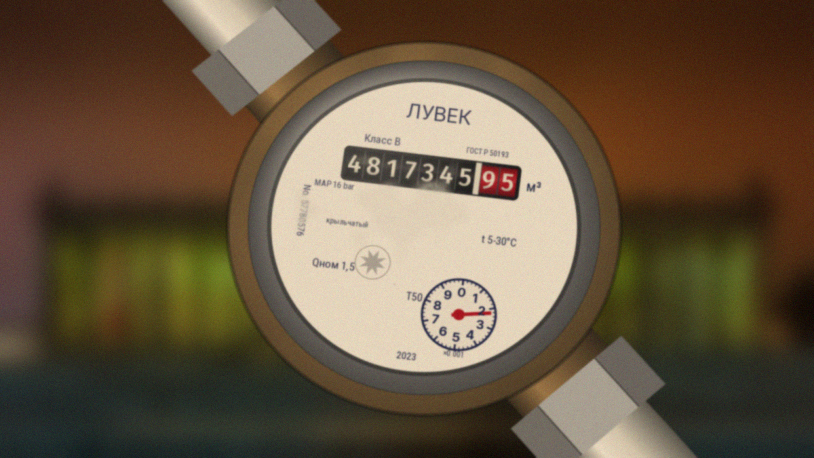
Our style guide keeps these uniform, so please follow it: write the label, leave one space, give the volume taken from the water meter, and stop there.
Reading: 4817345.952 m³
